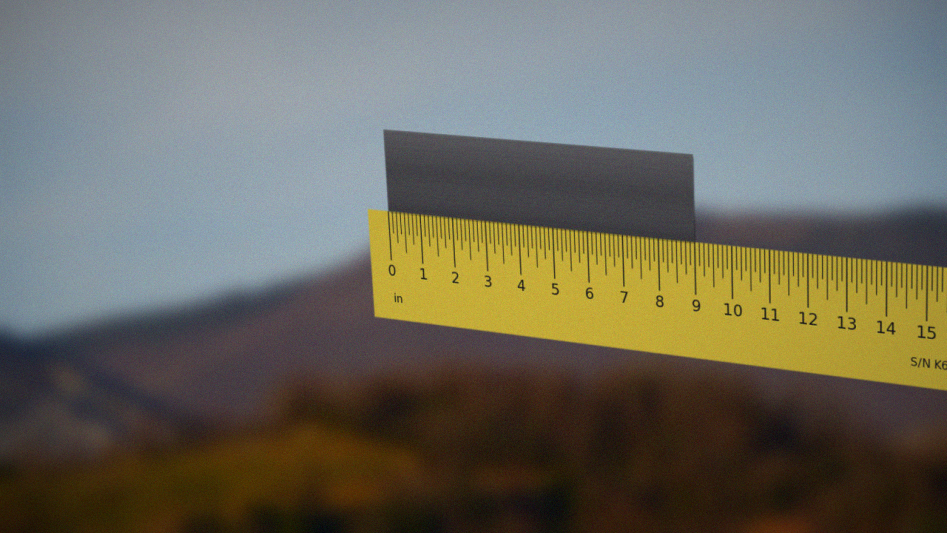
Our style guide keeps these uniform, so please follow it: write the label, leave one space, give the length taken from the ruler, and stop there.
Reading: 9 in
